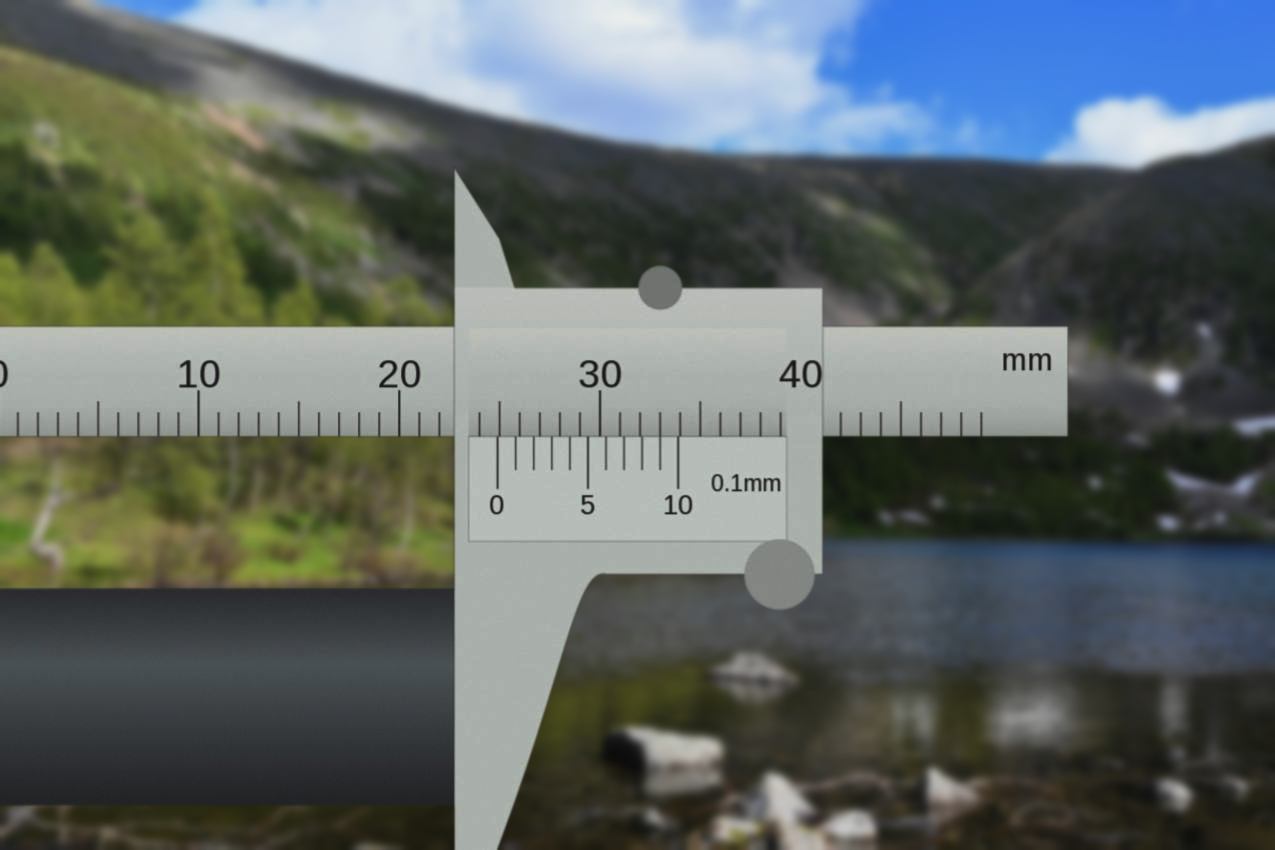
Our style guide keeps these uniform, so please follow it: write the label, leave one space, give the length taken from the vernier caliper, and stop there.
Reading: 24.9 mm
